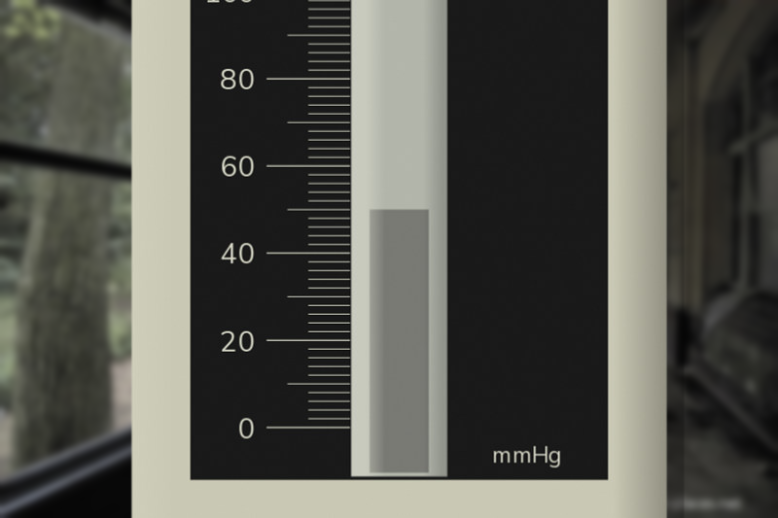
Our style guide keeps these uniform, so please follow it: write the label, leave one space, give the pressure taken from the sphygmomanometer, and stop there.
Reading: 50 mmHg
